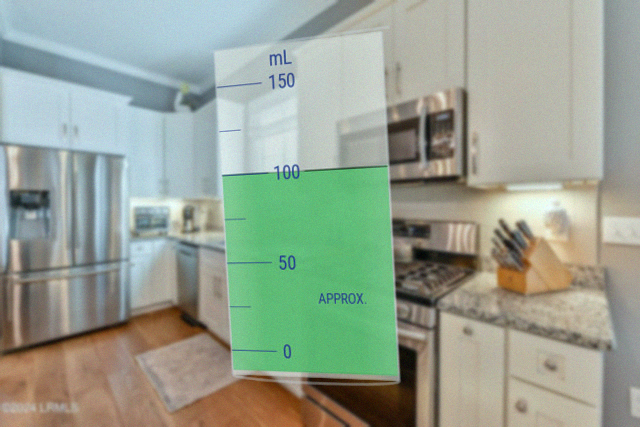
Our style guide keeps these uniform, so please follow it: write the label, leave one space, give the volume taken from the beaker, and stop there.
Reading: 100 mL
